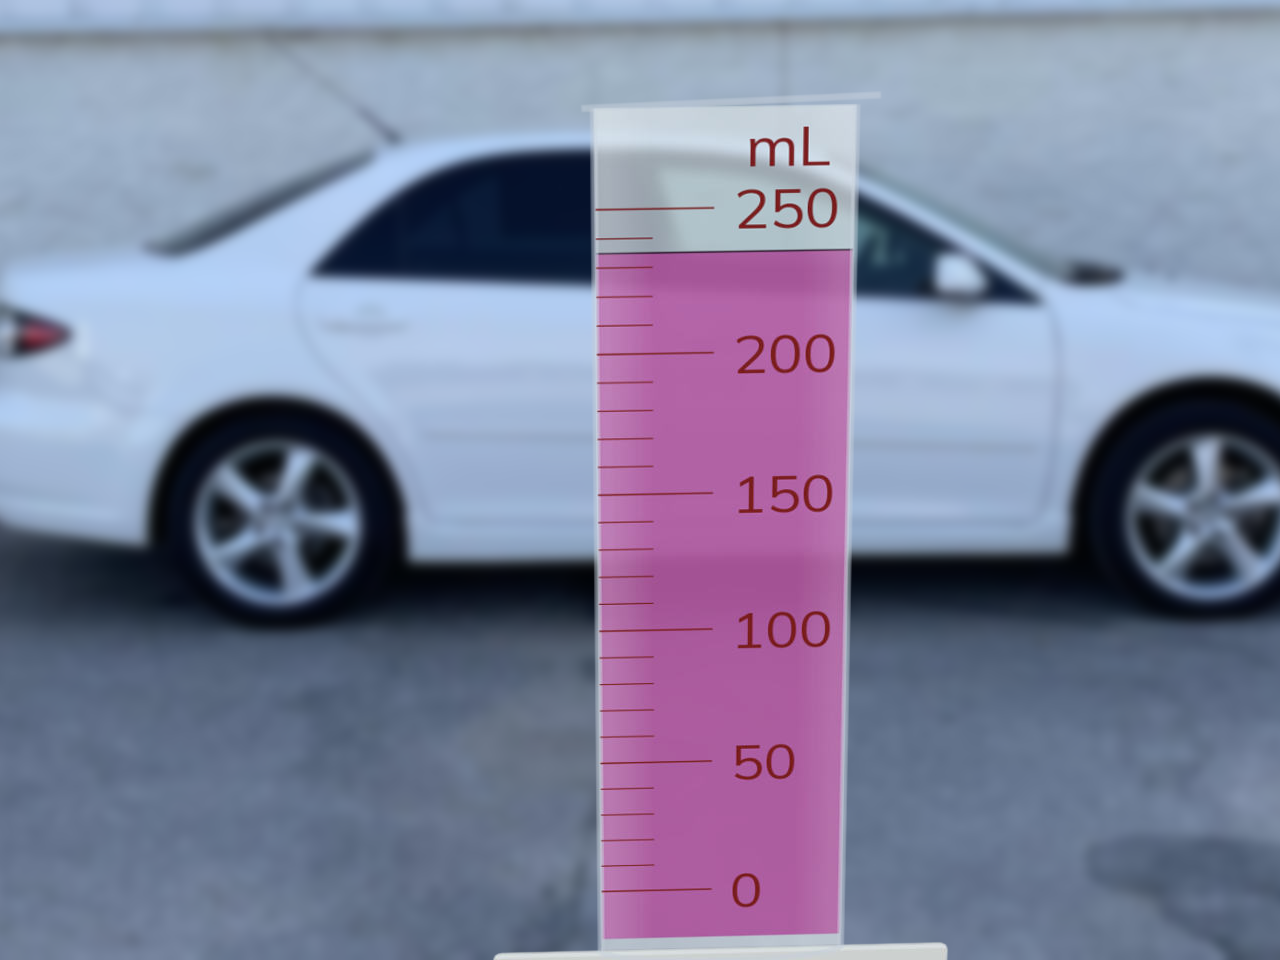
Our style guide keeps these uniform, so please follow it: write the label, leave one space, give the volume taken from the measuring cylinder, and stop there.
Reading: 235 mL
